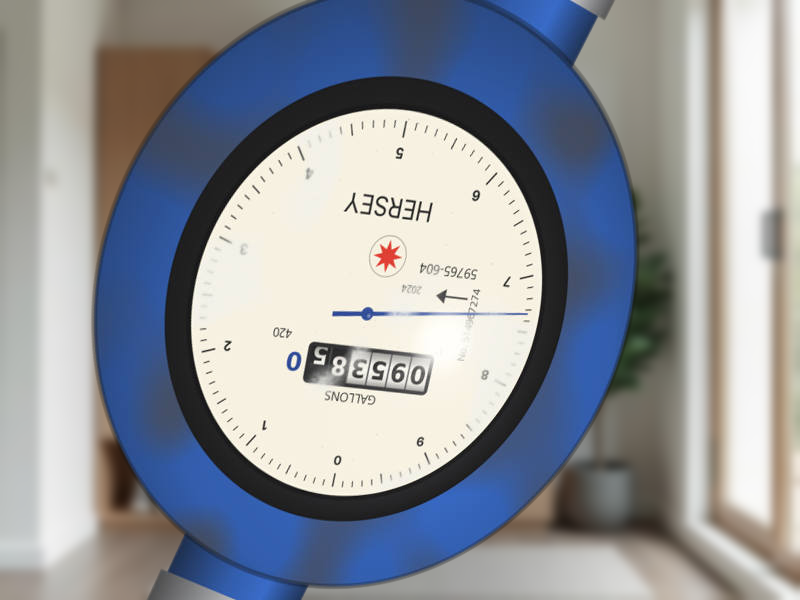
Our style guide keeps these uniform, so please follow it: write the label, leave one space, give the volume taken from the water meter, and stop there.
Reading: 953847.3 gal
